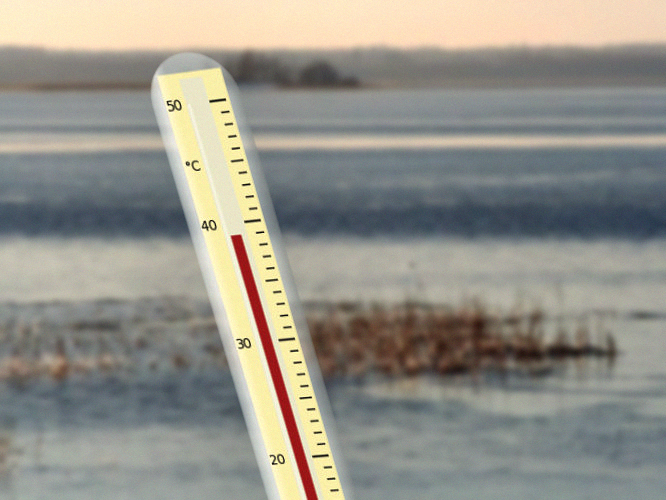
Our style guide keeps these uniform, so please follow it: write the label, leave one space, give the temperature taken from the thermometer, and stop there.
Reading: 39 °C
